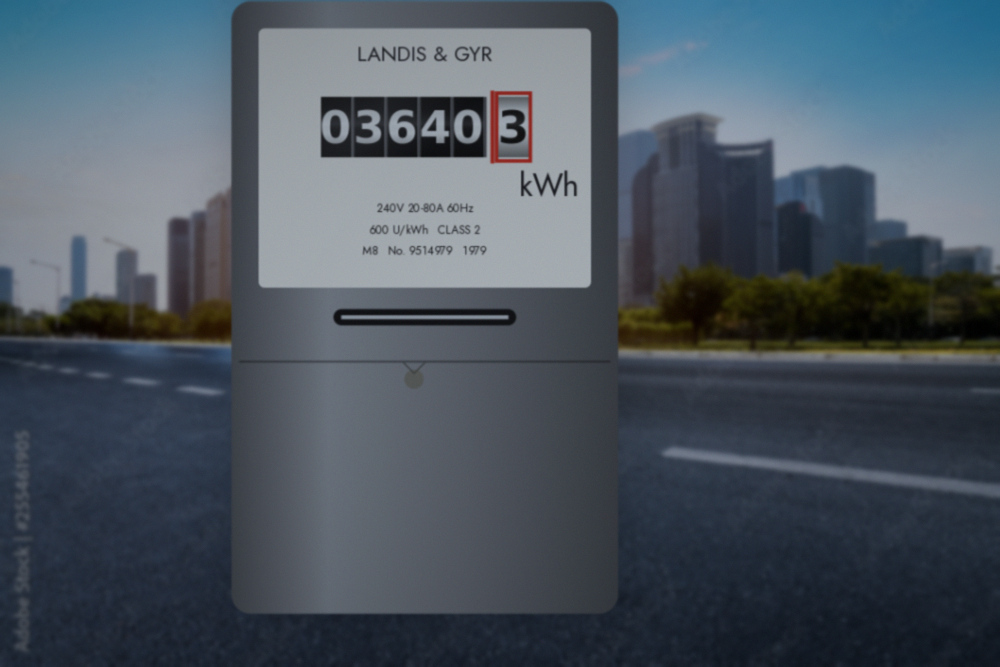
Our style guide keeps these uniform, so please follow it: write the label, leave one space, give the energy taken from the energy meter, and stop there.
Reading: 3640.3 kWh
